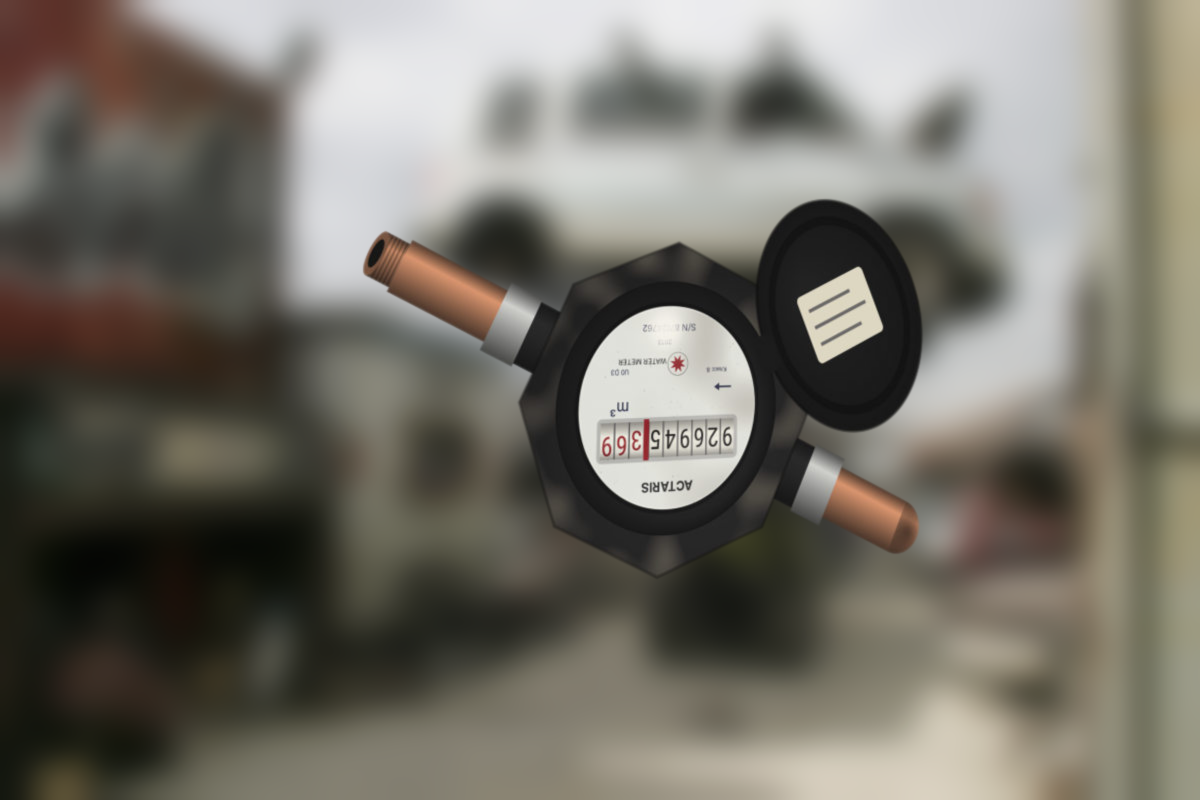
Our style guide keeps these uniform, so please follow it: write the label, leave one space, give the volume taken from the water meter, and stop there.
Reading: 926945.369 m³
